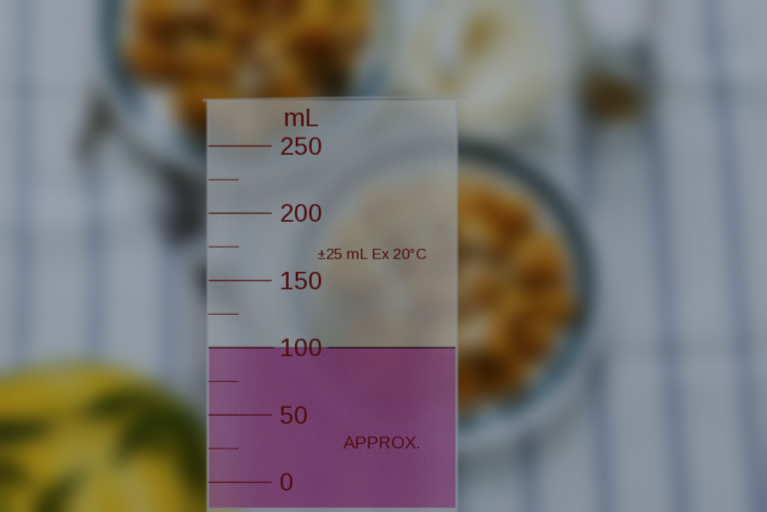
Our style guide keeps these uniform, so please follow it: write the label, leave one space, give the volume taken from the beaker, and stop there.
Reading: 100 mL
